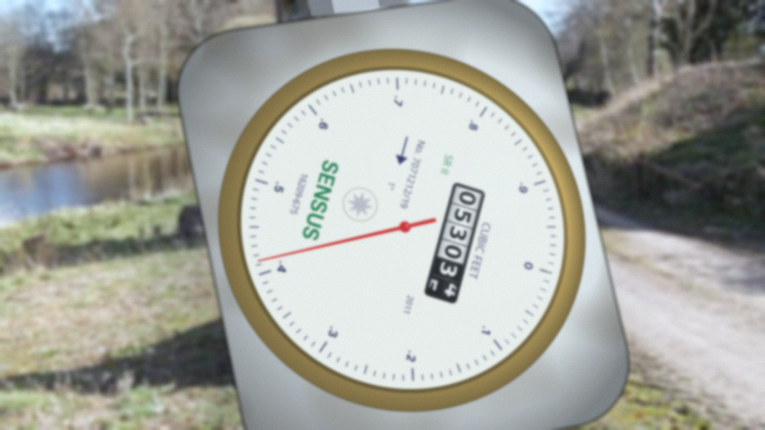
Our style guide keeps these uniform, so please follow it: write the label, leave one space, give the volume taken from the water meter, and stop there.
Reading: 53034.41 ft³
